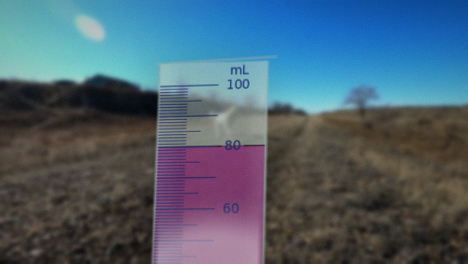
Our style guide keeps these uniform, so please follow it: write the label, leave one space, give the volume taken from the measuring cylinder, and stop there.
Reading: 80 mL
